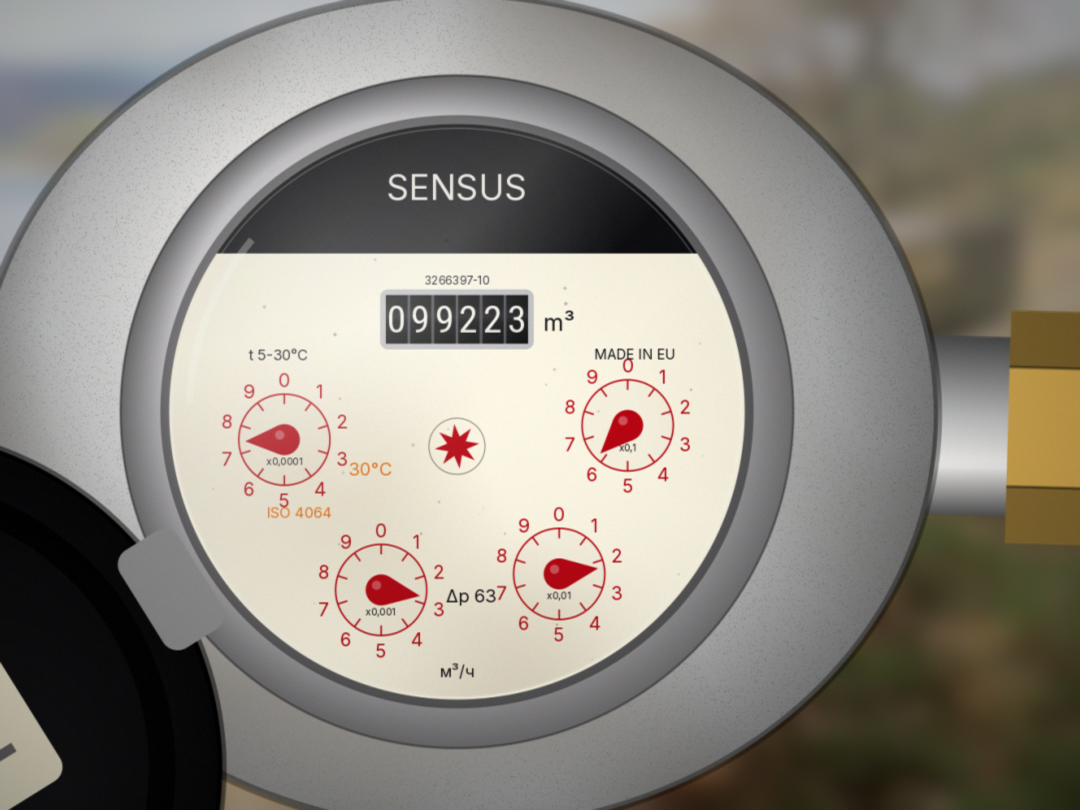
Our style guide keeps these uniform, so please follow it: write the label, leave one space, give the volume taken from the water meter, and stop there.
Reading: 99223.6227 m³
